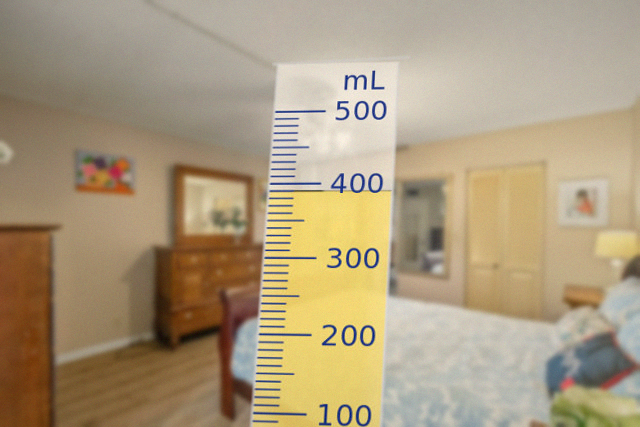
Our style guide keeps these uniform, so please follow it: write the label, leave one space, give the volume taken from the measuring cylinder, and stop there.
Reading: 390 mL
